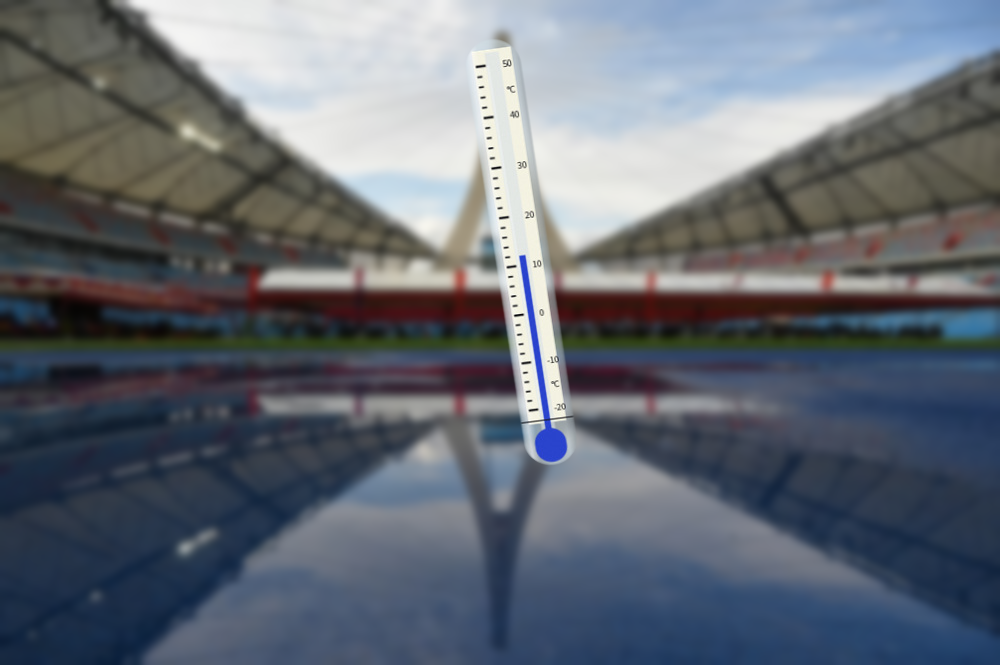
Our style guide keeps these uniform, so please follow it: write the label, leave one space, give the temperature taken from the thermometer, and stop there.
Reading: 12 °C
